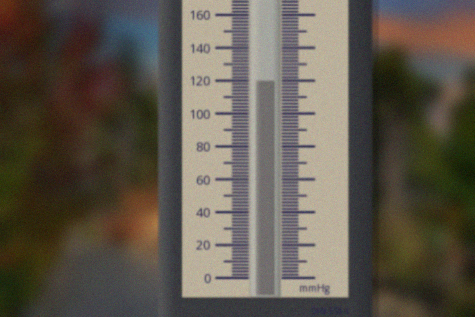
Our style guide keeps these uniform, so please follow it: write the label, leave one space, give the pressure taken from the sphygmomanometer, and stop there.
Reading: 120 mmHg
